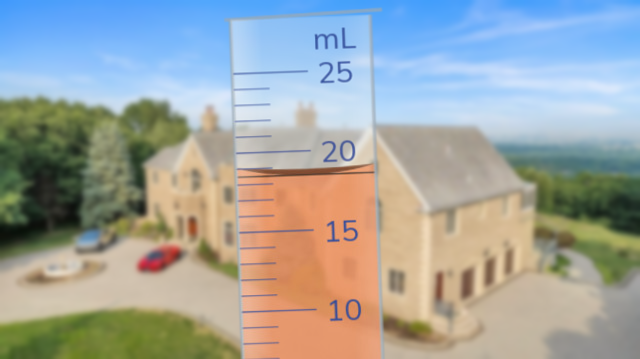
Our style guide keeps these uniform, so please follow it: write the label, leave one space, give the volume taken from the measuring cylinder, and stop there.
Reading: 18.5 mL
